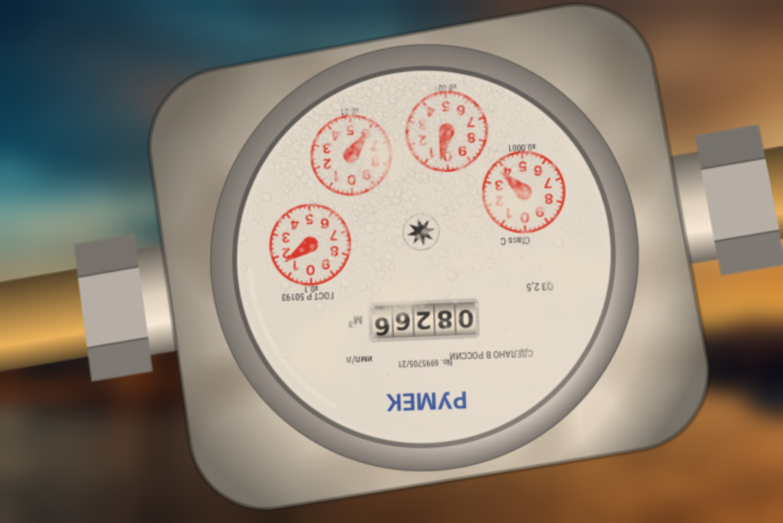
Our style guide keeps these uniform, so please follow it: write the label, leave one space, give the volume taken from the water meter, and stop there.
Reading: 8266.1603 m³
